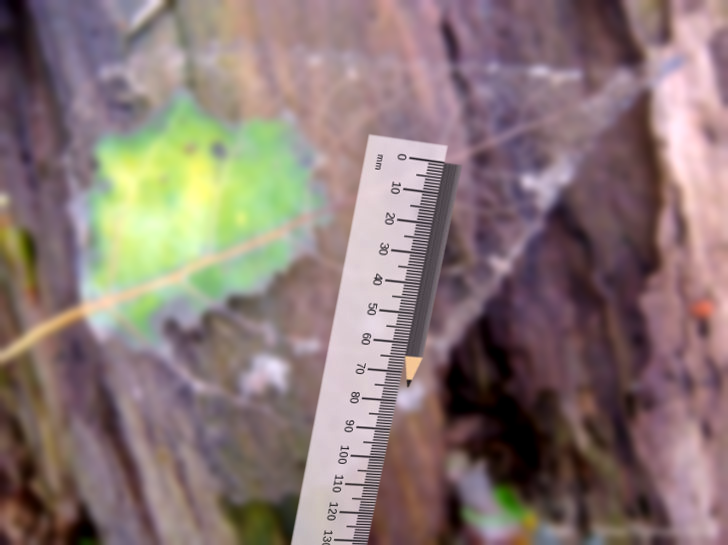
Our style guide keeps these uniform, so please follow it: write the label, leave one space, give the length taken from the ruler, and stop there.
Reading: 75 mm
